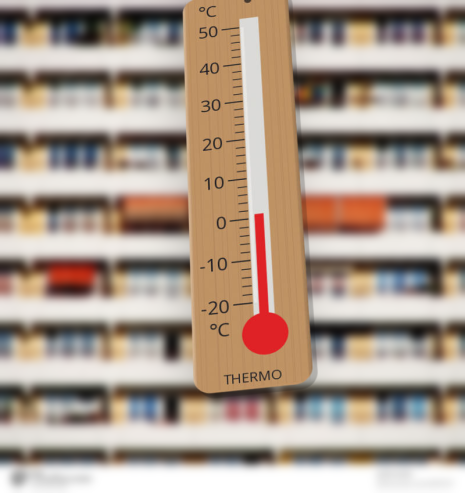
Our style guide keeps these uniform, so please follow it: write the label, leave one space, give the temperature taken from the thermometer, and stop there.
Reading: 1 °C
